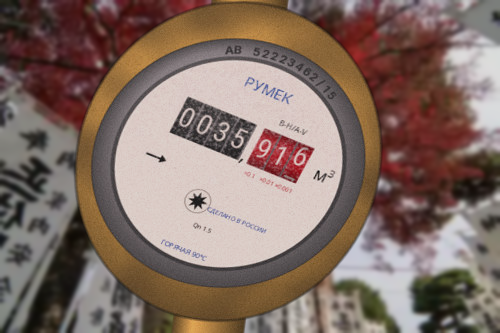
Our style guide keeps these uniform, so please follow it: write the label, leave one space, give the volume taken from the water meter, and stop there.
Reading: 35.916 m³
